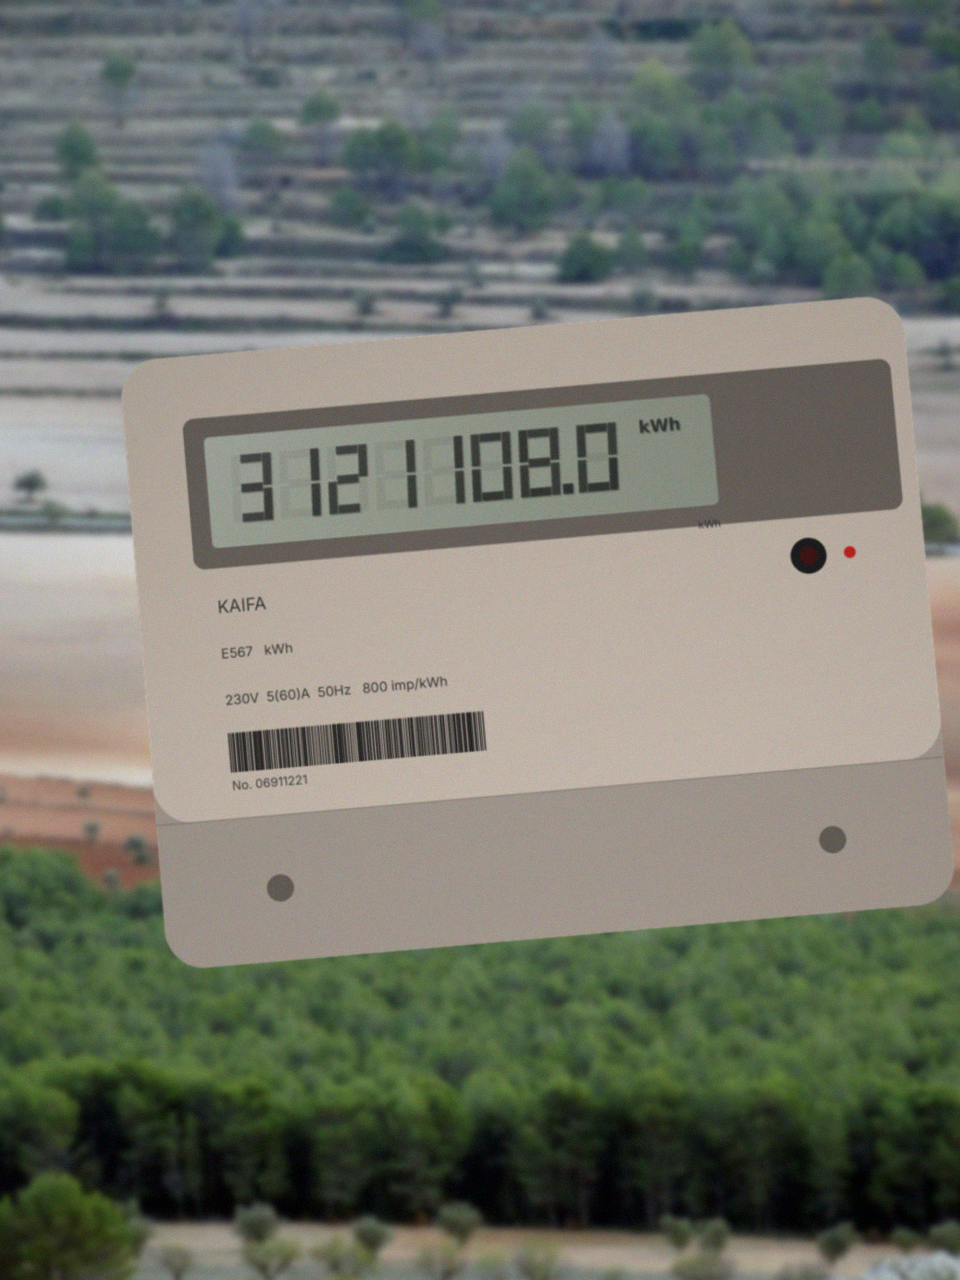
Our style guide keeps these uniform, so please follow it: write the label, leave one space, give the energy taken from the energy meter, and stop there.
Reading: 3121108.0 kWh
